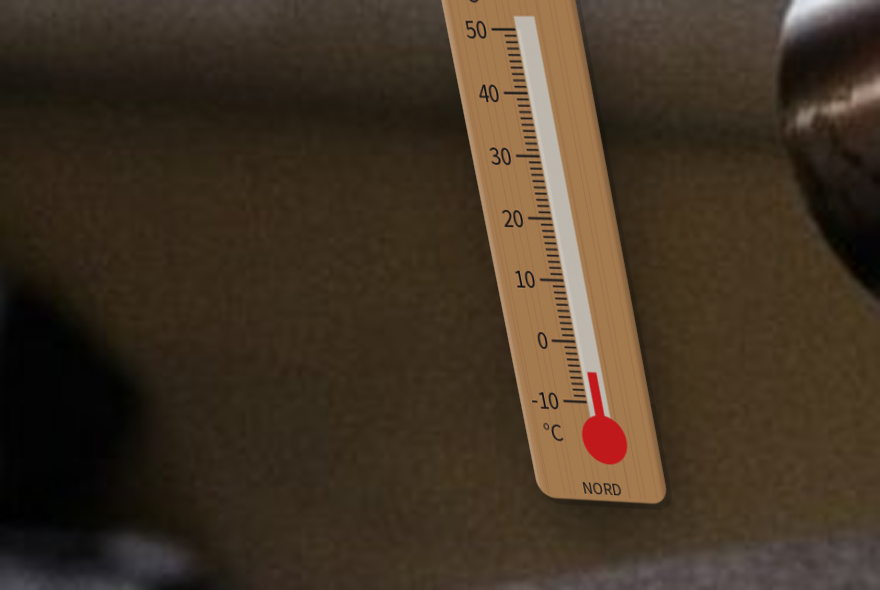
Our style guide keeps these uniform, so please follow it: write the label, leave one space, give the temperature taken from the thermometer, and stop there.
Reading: -5 °C
